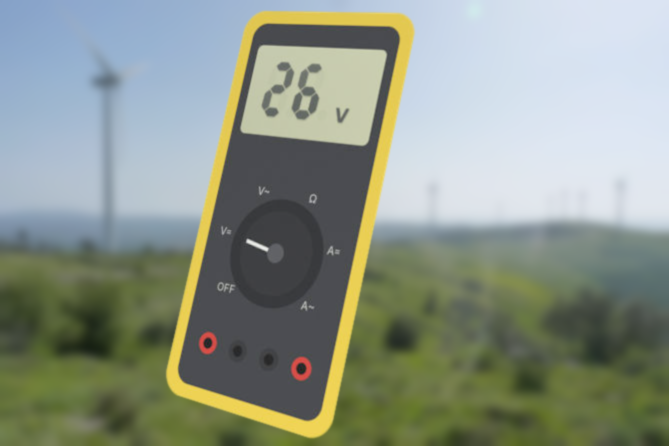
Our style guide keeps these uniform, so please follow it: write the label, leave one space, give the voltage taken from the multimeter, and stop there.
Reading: 26 V
